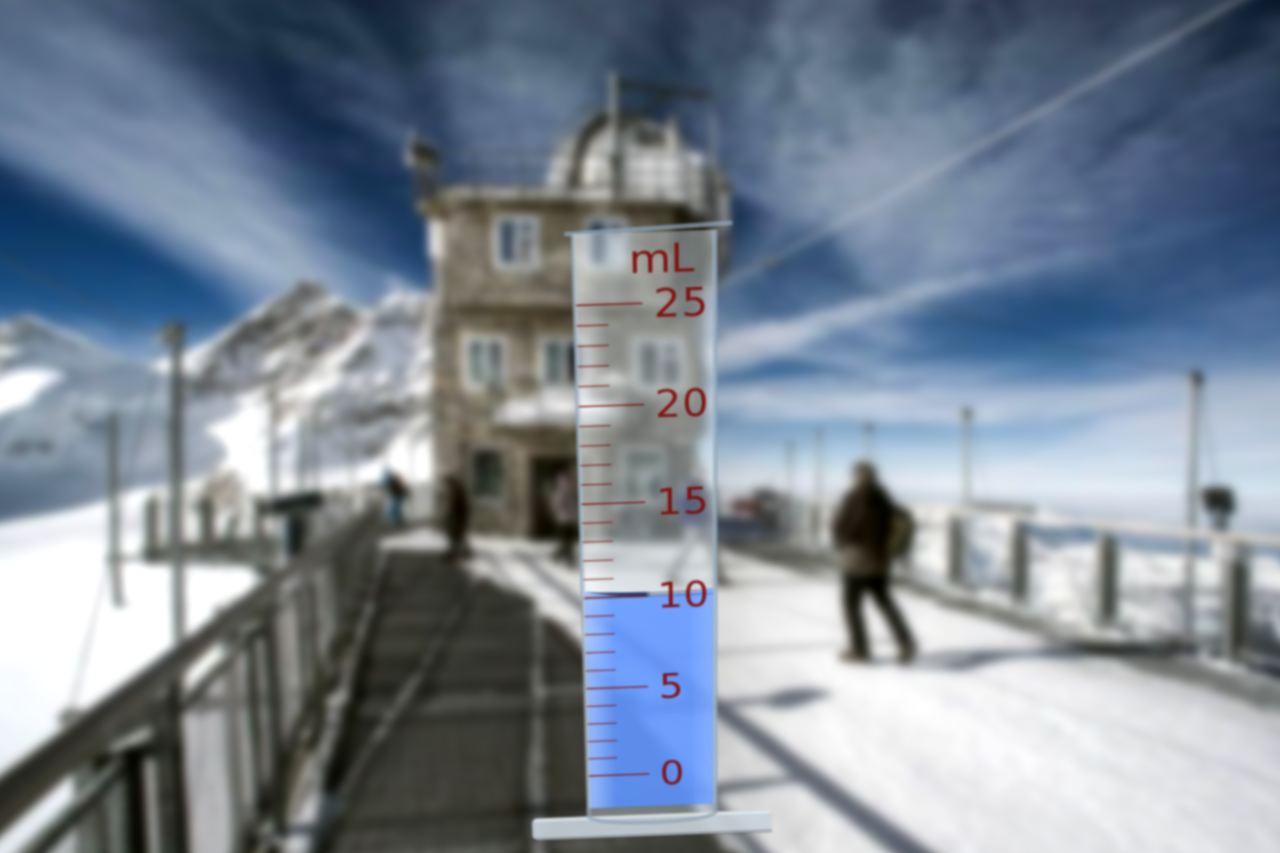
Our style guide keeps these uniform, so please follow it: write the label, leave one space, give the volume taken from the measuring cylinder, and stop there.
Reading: 10 mL
